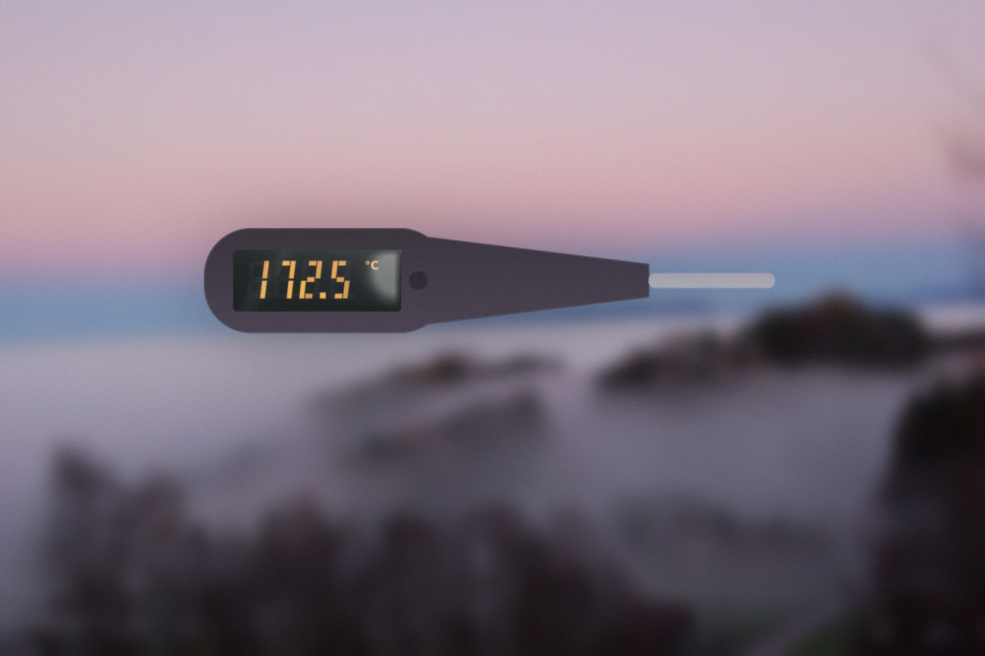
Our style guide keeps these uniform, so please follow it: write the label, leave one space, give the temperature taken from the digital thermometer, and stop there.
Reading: 172.5 °C
